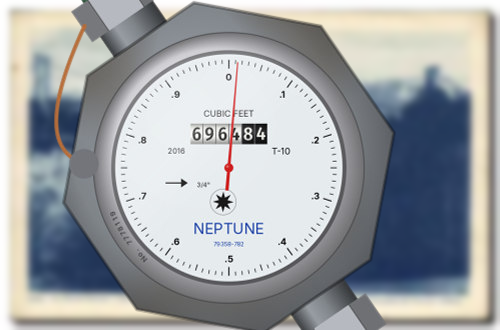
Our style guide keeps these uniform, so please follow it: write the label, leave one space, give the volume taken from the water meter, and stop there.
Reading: 696484.01 ft³
